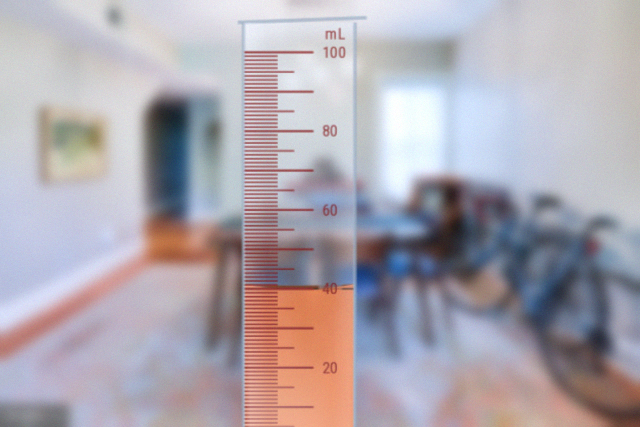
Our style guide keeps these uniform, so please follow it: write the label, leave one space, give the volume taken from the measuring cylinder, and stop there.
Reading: 40 mL
